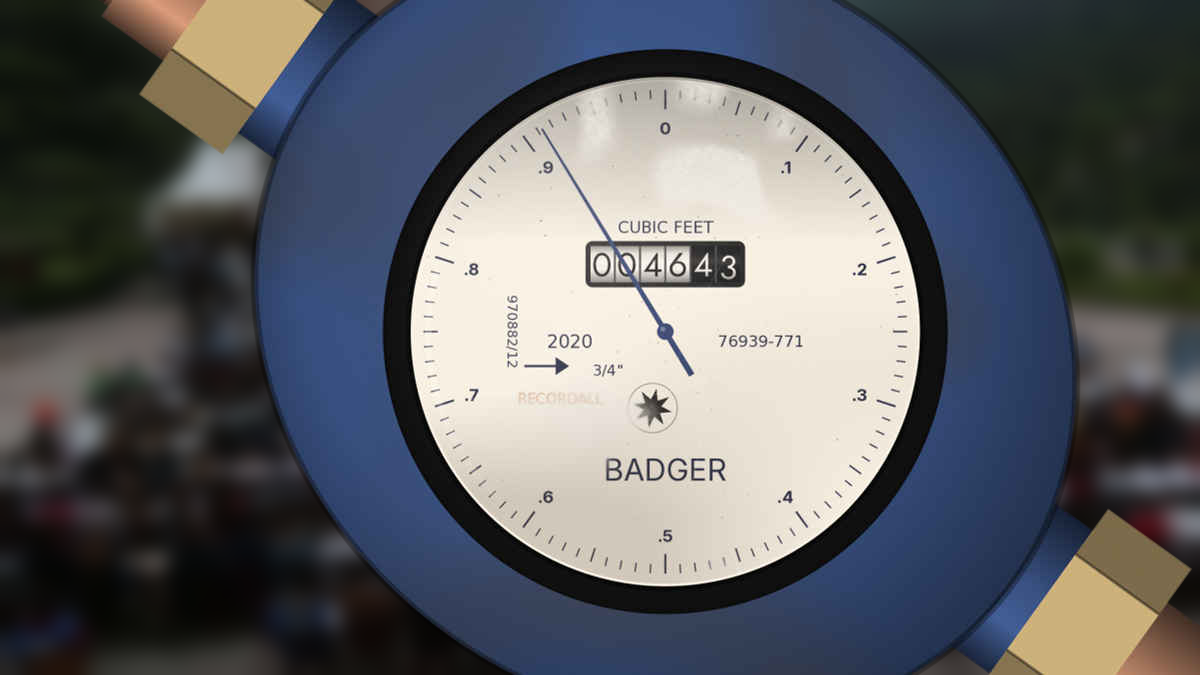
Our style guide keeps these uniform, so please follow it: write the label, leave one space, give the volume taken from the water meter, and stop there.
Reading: 4642.91 ft³
